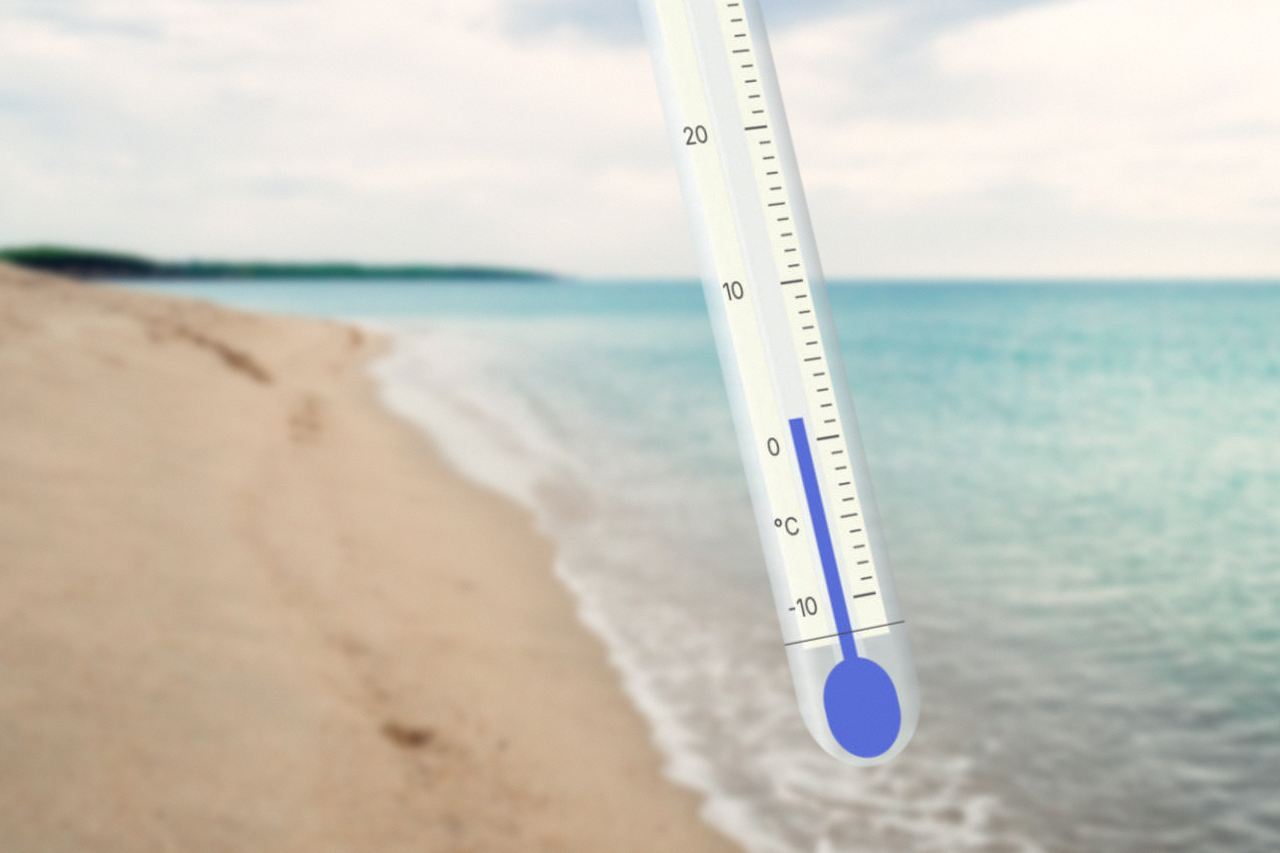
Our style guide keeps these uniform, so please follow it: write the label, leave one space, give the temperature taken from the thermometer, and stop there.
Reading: 1.5 °C
